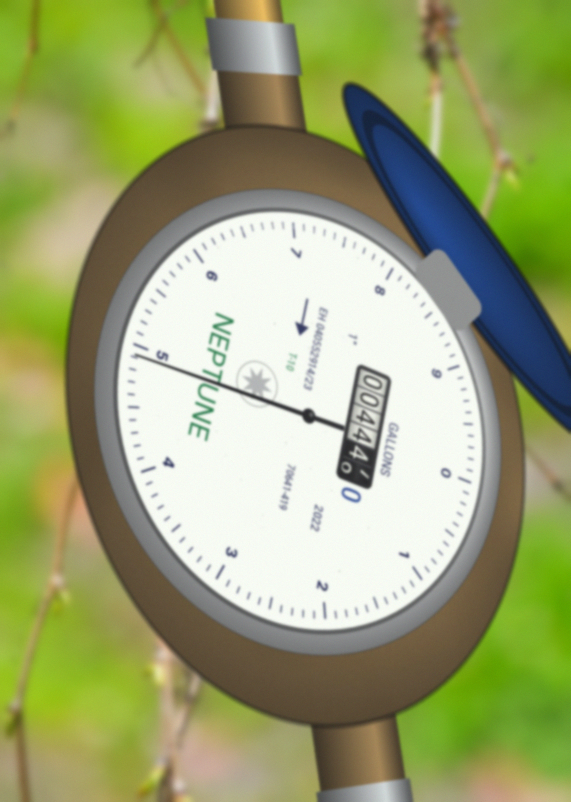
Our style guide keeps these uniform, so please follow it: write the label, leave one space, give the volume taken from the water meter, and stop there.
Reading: 44474.9 gal
